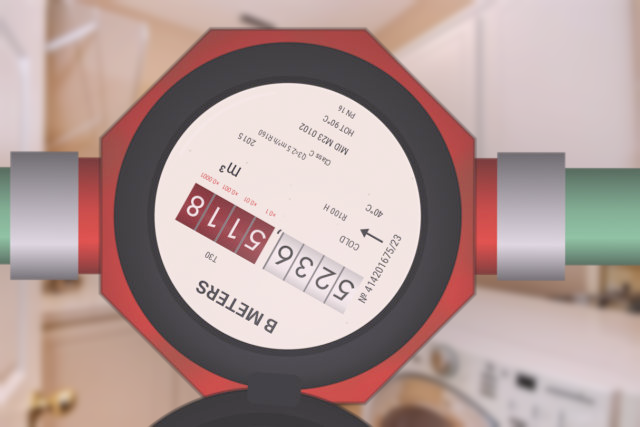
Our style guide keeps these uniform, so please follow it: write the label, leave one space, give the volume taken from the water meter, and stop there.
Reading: 5236.5118 m³
